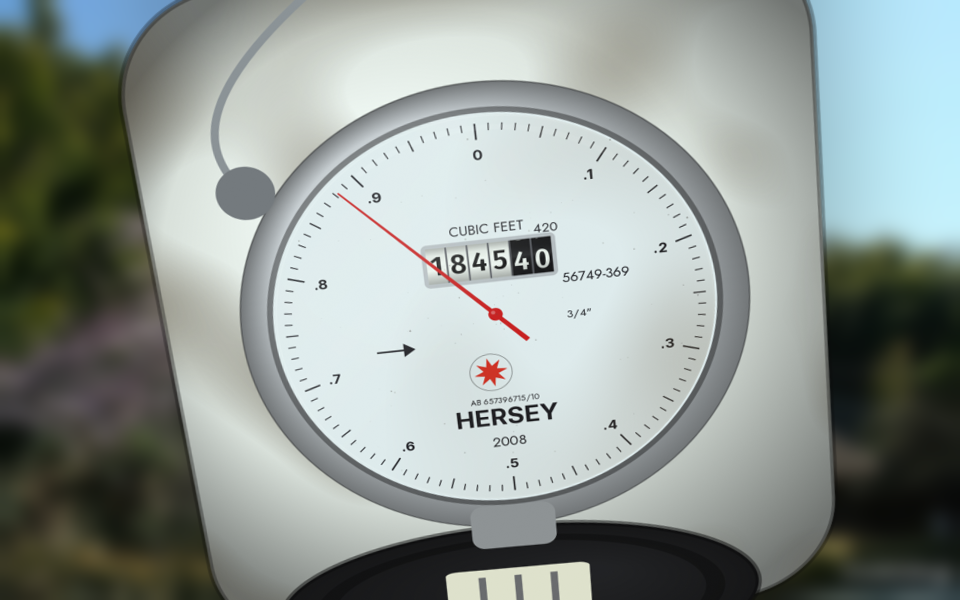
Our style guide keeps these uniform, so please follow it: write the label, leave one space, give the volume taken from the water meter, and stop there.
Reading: 184539.88 ft³
